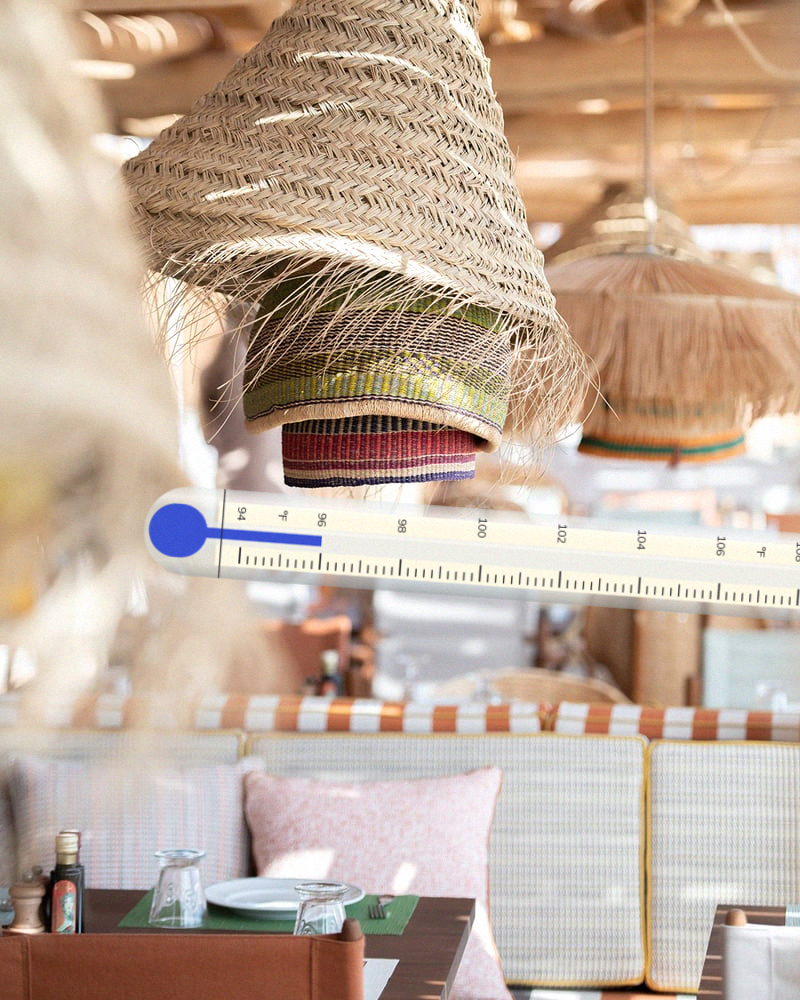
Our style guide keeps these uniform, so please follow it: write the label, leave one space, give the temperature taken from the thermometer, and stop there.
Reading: 96 °F
